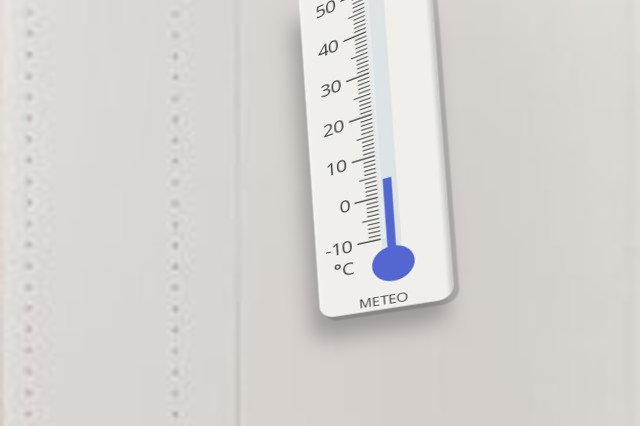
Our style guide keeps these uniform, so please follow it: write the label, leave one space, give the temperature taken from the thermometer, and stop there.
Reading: 4 °C
